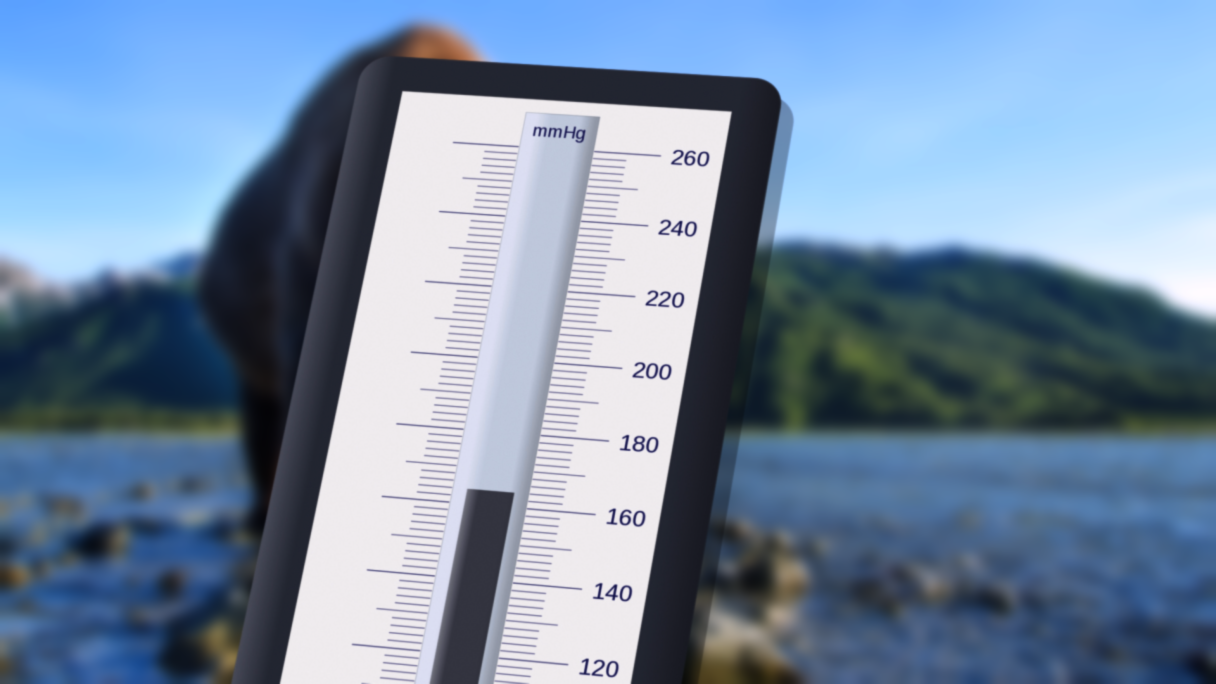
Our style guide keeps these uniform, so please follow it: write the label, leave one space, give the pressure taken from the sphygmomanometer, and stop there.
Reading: 164 mmHg
